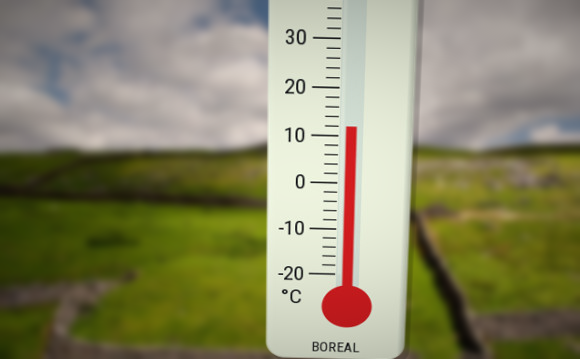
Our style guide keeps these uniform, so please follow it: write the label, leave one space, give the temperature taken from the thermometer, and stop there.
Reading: 12 °C
